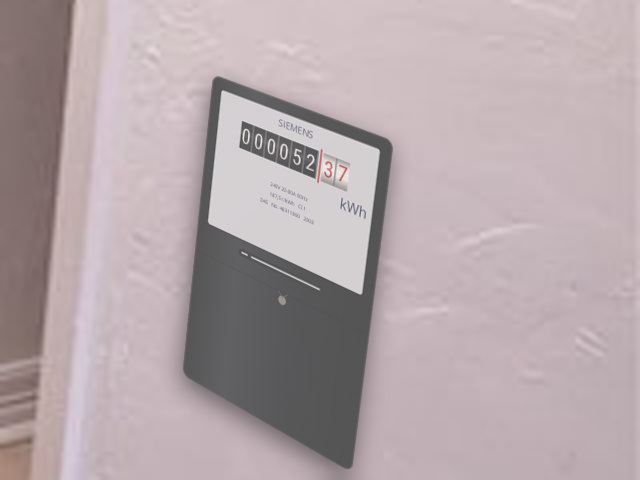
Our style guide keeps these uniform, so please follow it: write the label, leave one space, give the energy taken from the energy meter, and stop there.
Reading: 52.37 kWh
